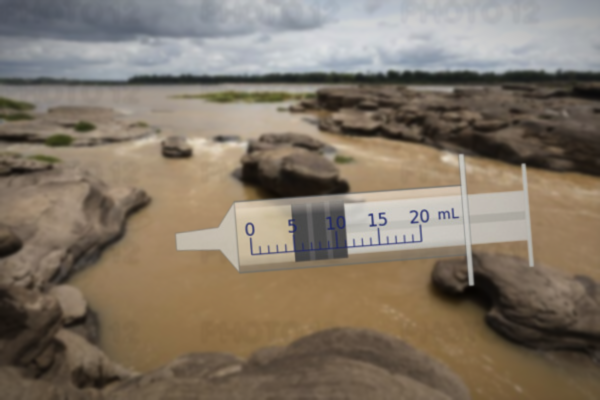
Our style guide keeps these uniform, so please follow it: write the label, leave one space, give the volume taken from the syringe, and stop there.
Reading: 5 mL
